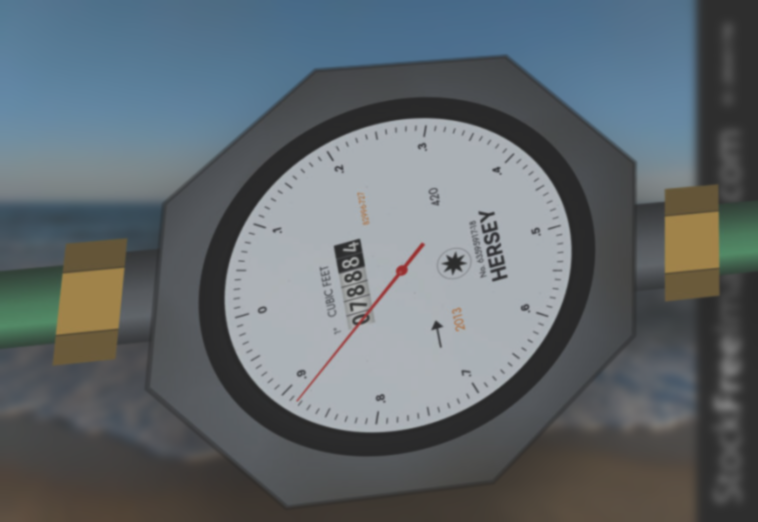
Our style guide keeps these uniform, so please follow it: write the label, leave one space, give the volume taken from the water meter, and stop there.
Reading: 78883.88 ft³
